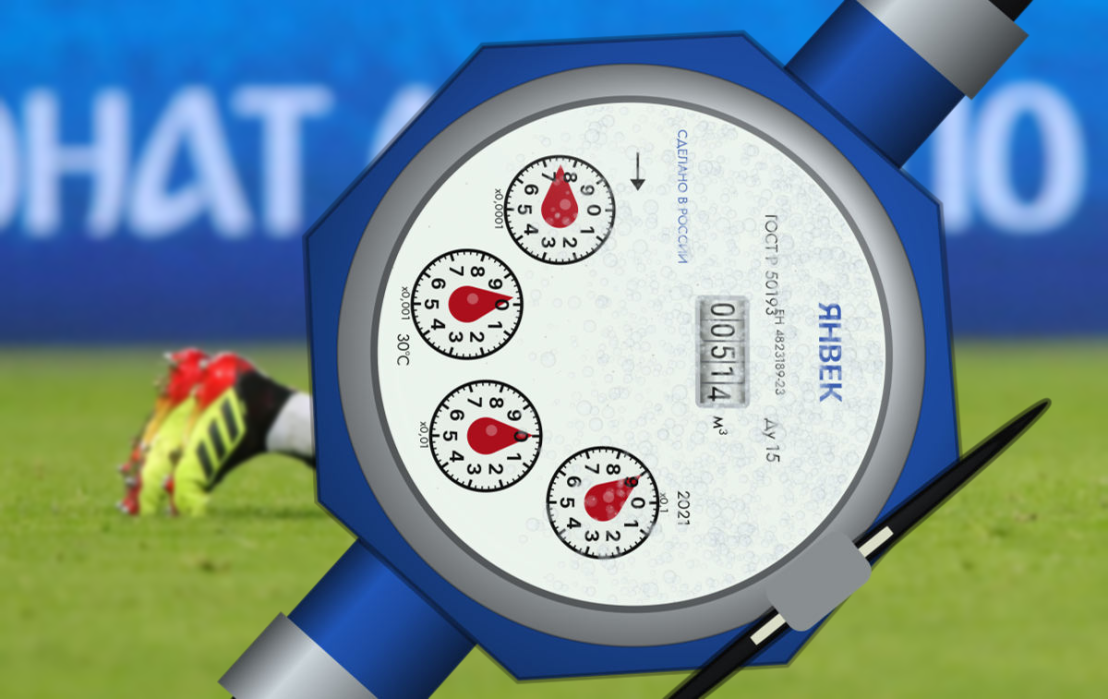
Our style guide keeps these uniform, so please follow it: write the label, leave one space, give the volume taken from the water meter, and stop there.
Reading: 513.8997 m³
